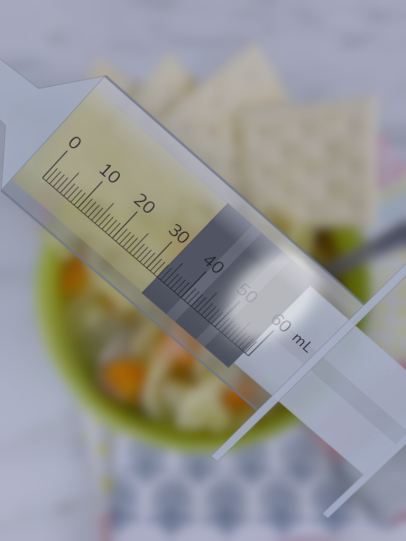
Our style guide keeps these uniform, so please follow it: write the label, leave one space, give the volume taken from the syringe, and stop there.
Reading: 33 mL
